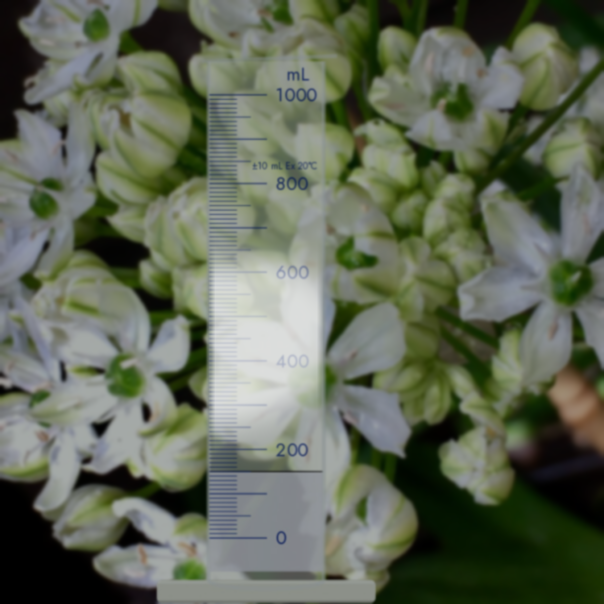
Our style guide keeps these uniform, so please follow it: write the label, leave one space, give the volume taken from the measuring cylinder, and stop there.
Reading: 150 mL
